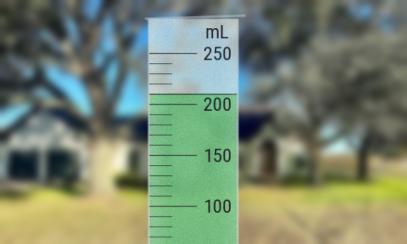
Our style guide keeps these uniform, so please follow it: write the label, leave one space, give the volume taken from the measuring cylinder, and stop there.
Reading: 210 mL
